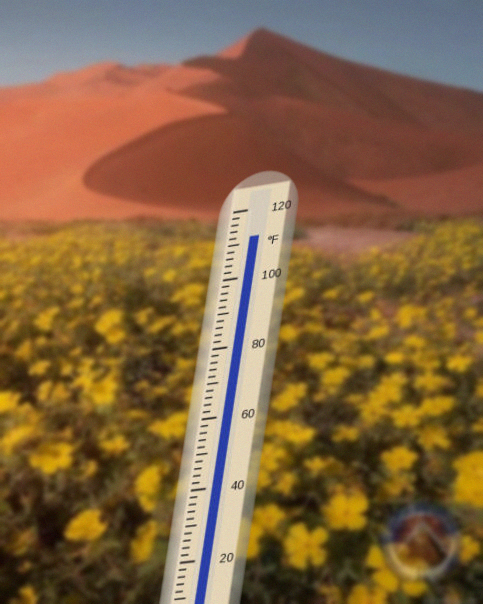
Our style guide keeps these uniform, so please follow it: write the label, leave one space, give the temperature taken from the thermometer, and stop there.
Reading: 112 °F
